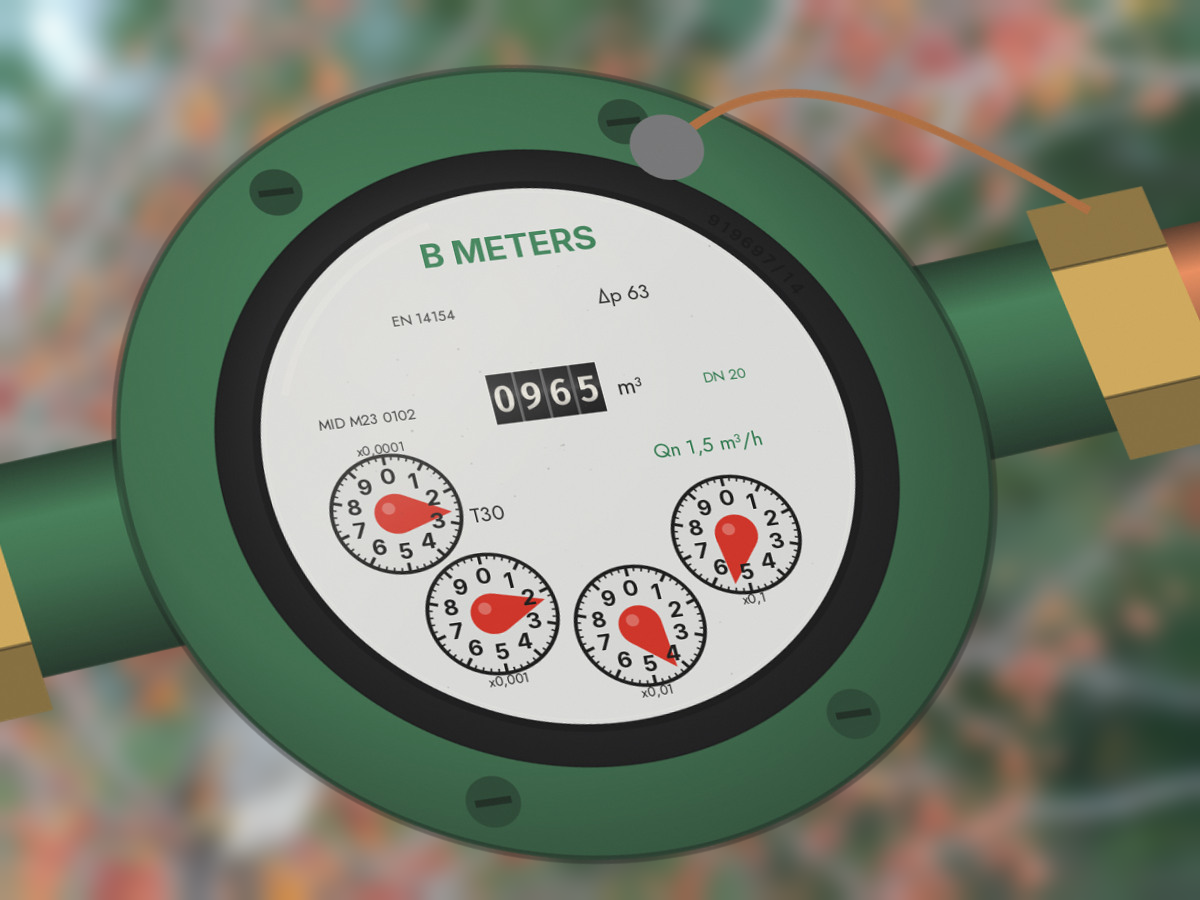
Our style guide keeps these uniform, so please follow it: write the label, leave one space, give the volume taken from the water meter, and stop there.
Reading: 965.5422 m³
